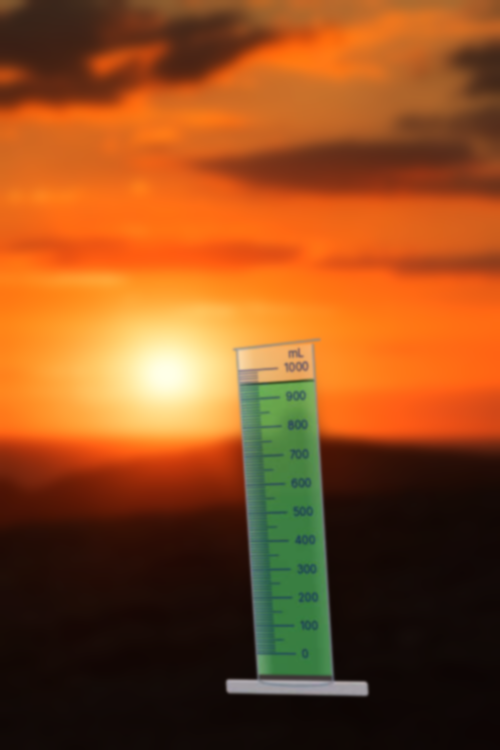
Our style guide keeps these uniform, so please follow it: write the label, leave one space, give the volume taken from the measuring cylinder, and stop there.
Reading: 950 mL
